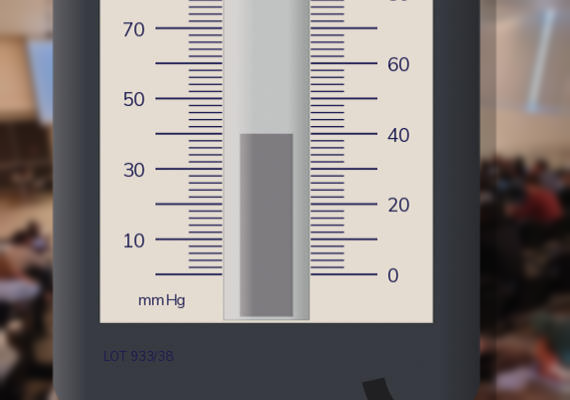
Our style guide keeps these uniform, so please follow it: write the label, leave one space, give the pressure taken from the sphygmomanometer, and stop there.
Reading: 40 mmHg
